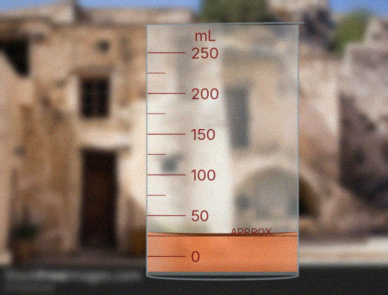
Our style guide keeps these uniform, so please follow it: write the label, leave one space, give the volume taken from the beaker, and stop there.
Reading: 25 mL
